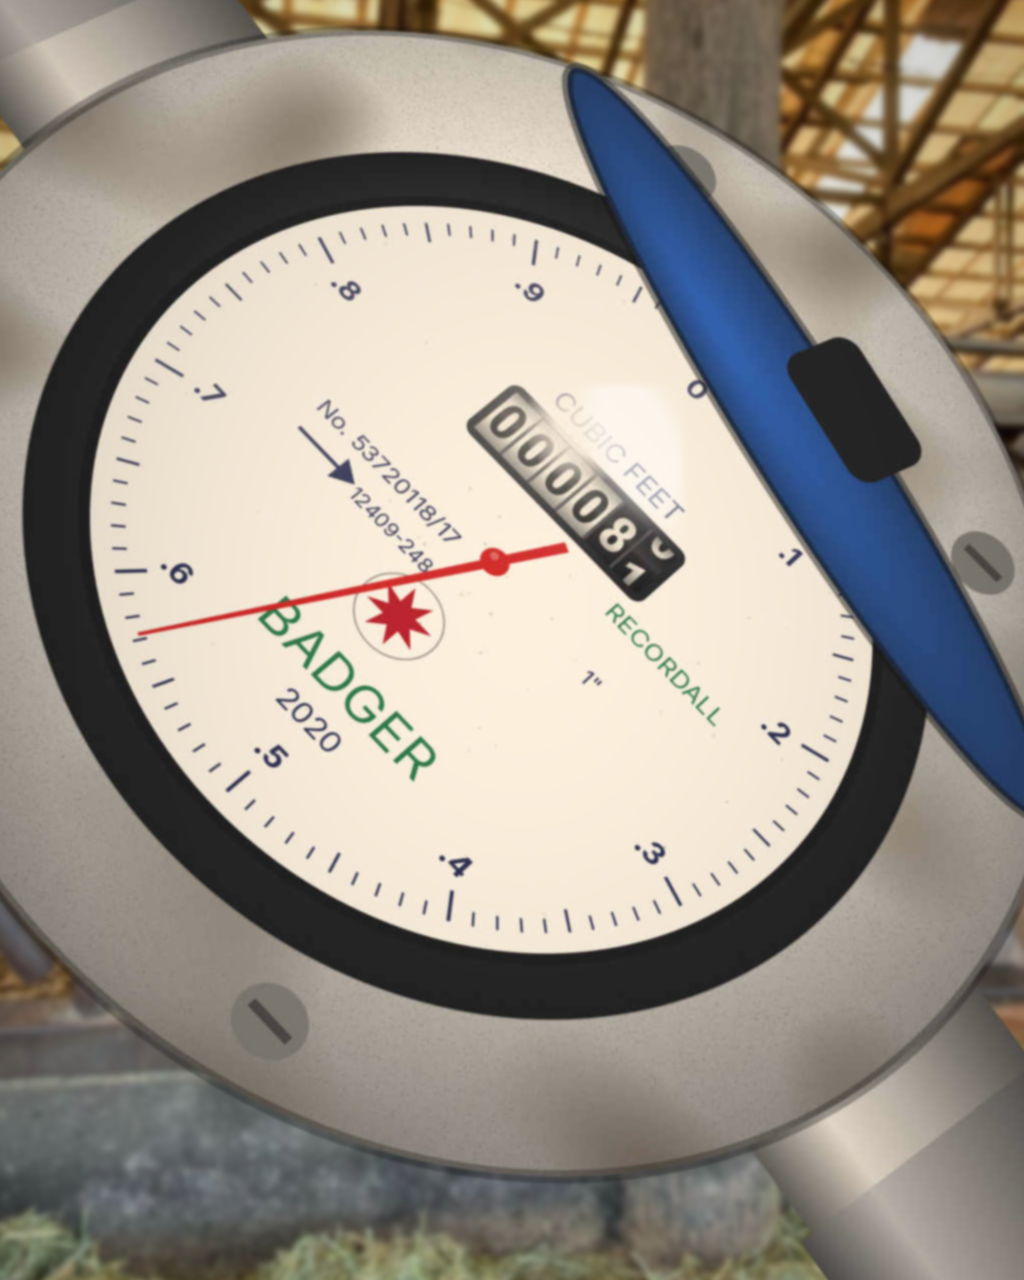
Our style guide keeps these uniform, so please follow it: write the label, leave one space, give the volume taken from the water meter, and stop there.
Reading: 80.57 ft³
